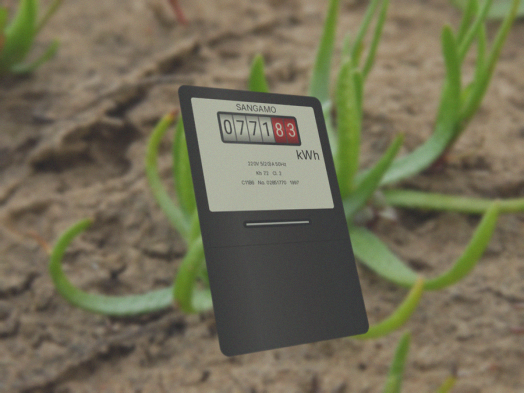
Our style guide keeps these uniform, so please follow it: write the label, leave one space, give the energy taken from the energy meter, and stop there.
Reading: 771.83 kWh
